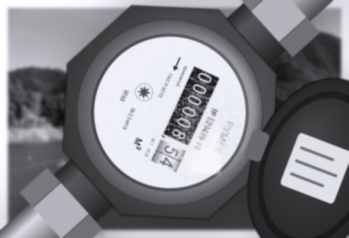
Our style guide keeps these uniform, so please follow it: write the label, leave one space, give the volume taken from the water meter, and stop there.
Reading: 8.54 m³
